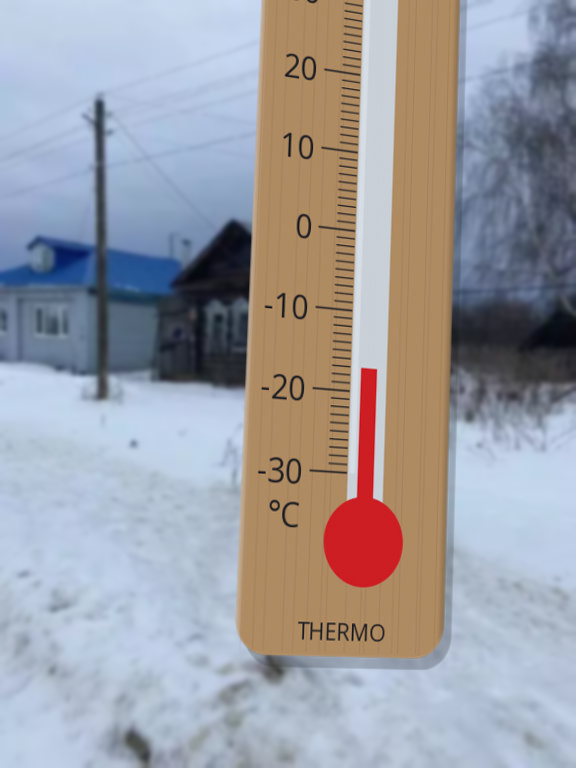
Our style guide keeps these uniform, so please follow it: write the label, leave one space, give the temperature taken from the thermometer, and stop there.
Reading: -17 °C
